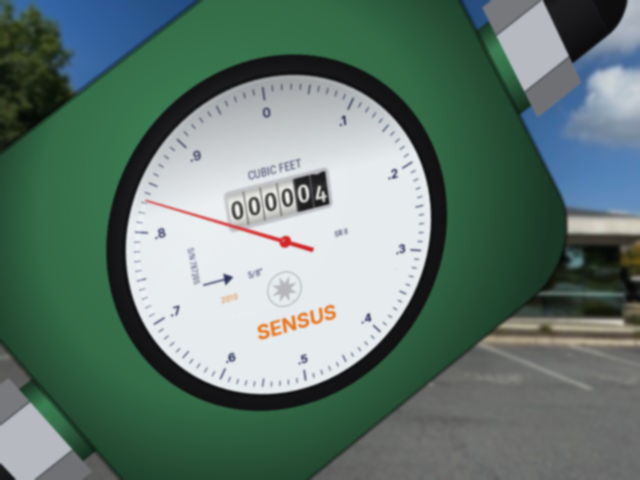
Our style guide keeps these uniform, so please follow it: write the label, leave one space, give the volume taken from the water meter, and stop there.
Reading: 3.83 ft³
